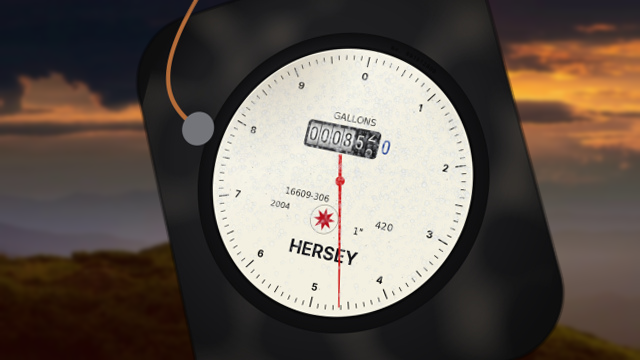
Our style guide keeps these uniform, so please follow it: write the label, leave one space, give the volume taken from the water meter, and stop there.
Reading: 8524.6 gal
